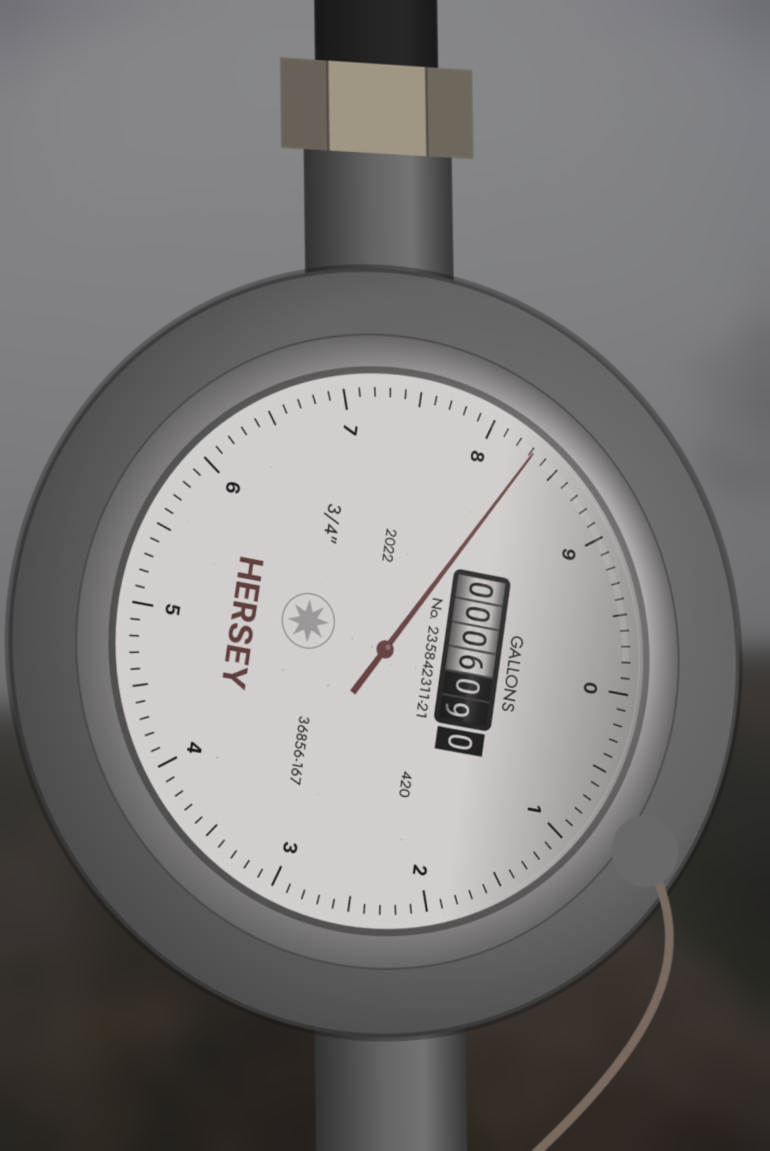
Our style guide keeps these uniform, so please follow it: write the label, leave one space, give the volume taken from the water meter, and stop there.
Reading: 6088.3 gal
